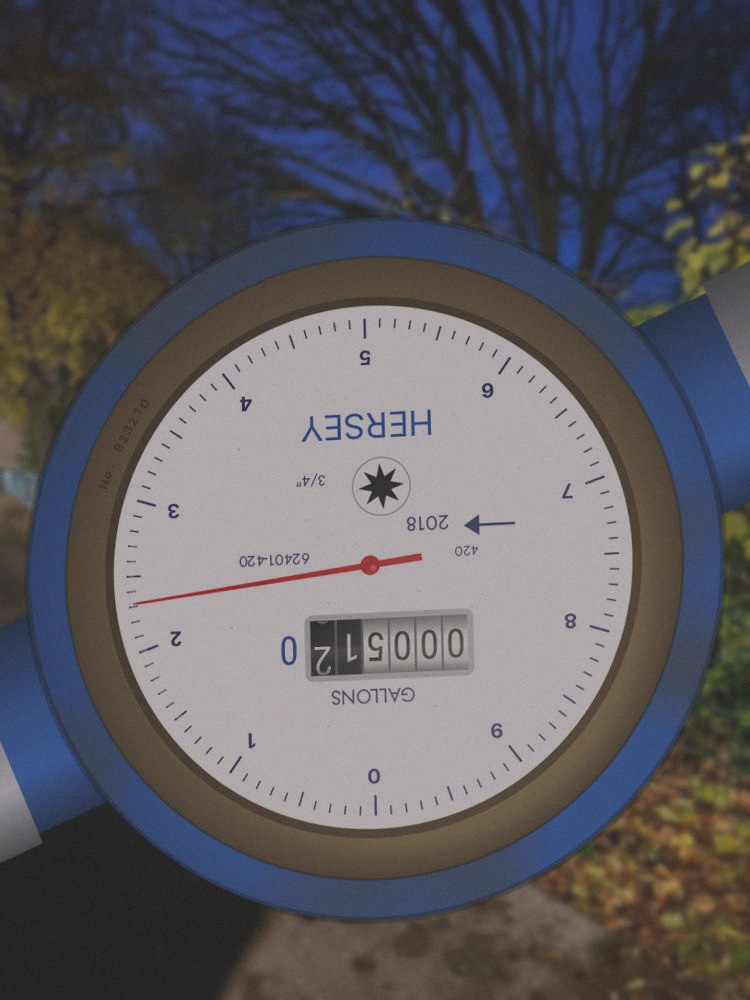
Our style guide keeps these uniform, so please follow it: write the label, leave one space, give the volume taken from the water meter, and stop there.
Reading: 5122.3 gal
